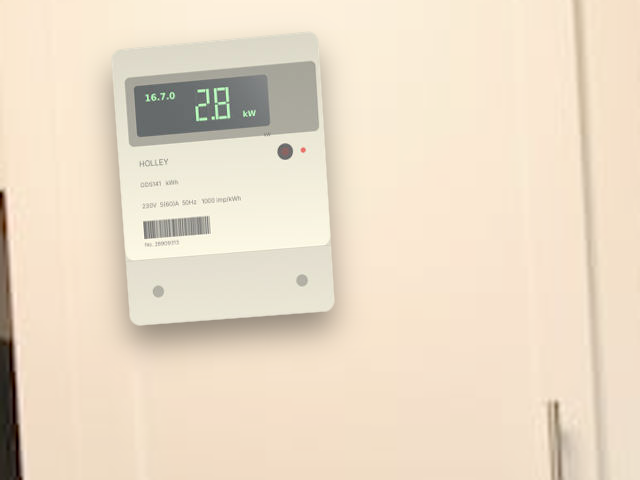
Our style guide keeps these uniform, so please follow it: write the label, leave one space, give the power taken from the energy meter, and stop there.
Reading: 2.8 kW
